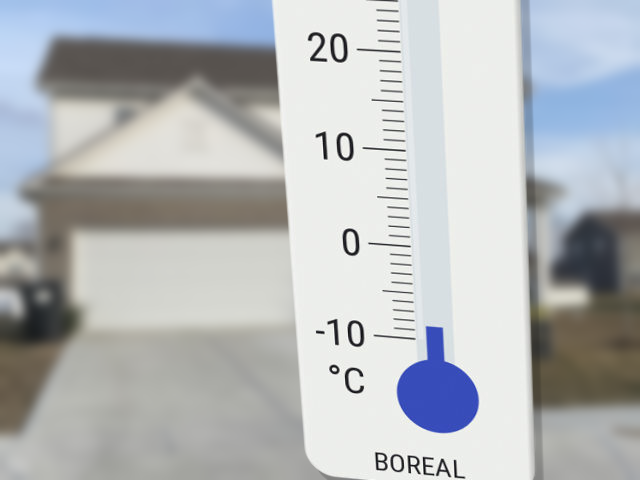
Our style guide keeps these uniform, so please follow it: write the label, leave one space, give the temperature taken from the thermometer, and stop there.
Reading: -8.5 °C
